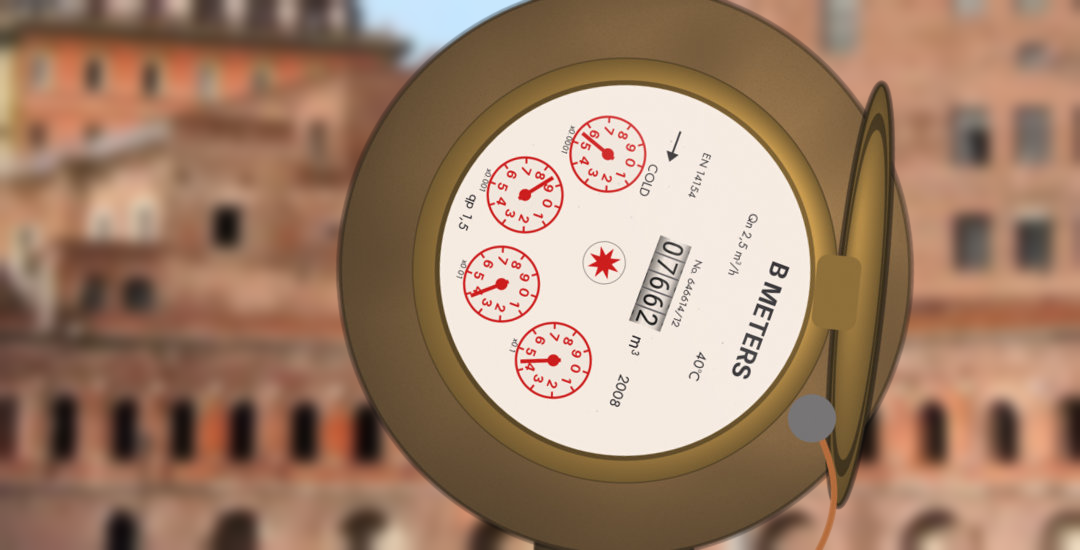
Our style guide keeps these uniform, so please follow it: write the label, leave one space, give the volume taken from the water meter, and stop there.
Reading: 7662.4385 m³
